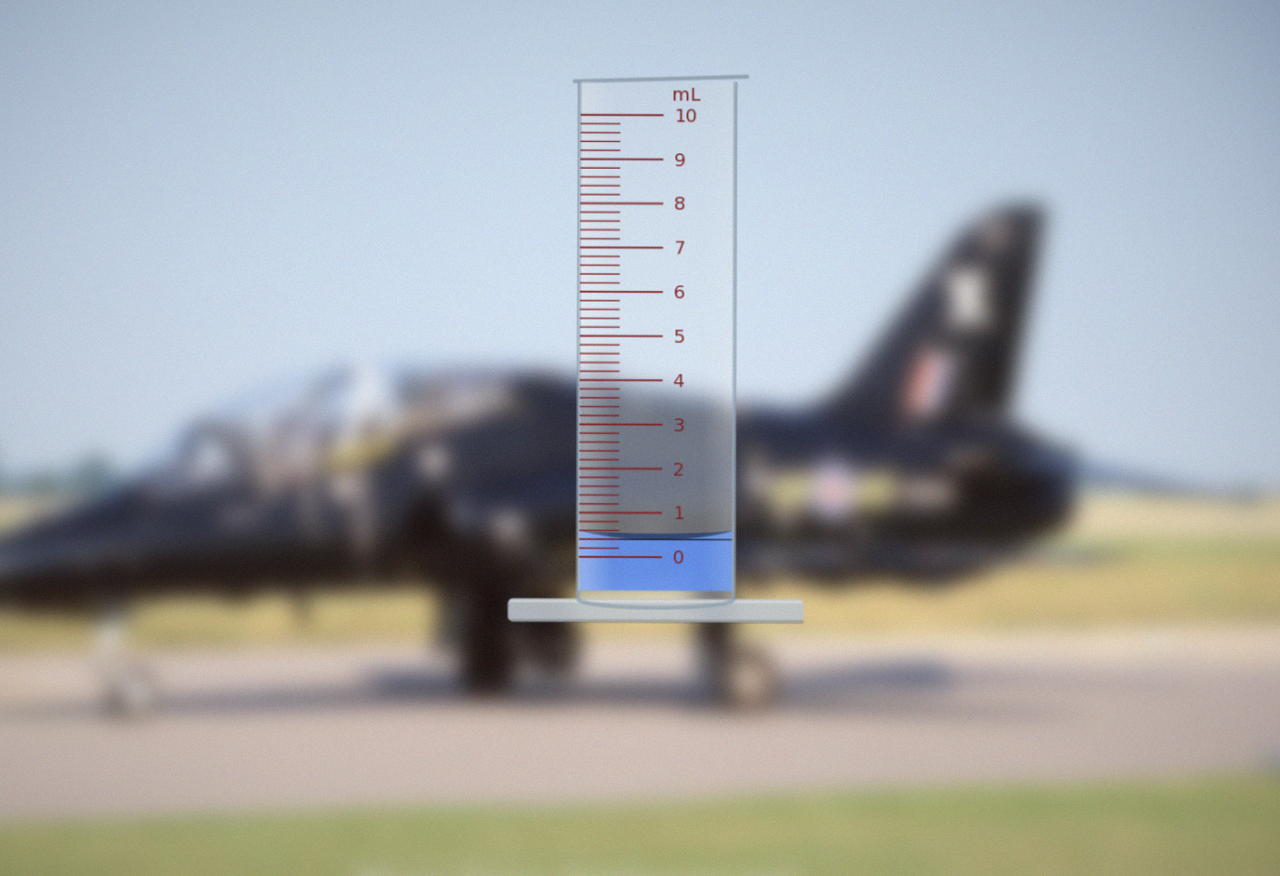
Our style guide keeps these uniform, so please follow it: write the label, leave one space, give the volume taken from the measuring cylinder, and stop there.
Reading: 0.4 mL
